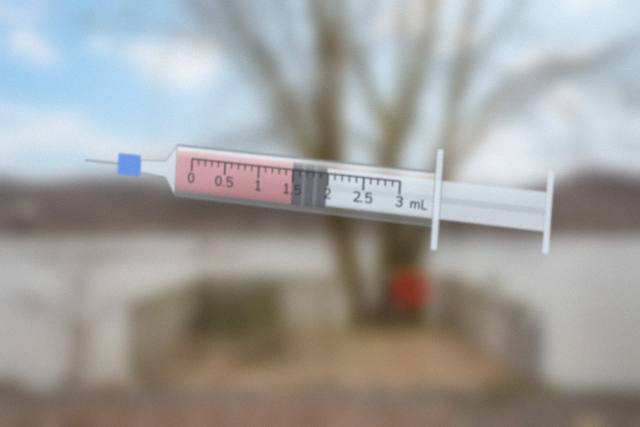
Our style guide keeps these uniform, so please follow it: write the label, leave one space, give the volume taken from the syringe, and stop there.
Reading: 1.5 mL
